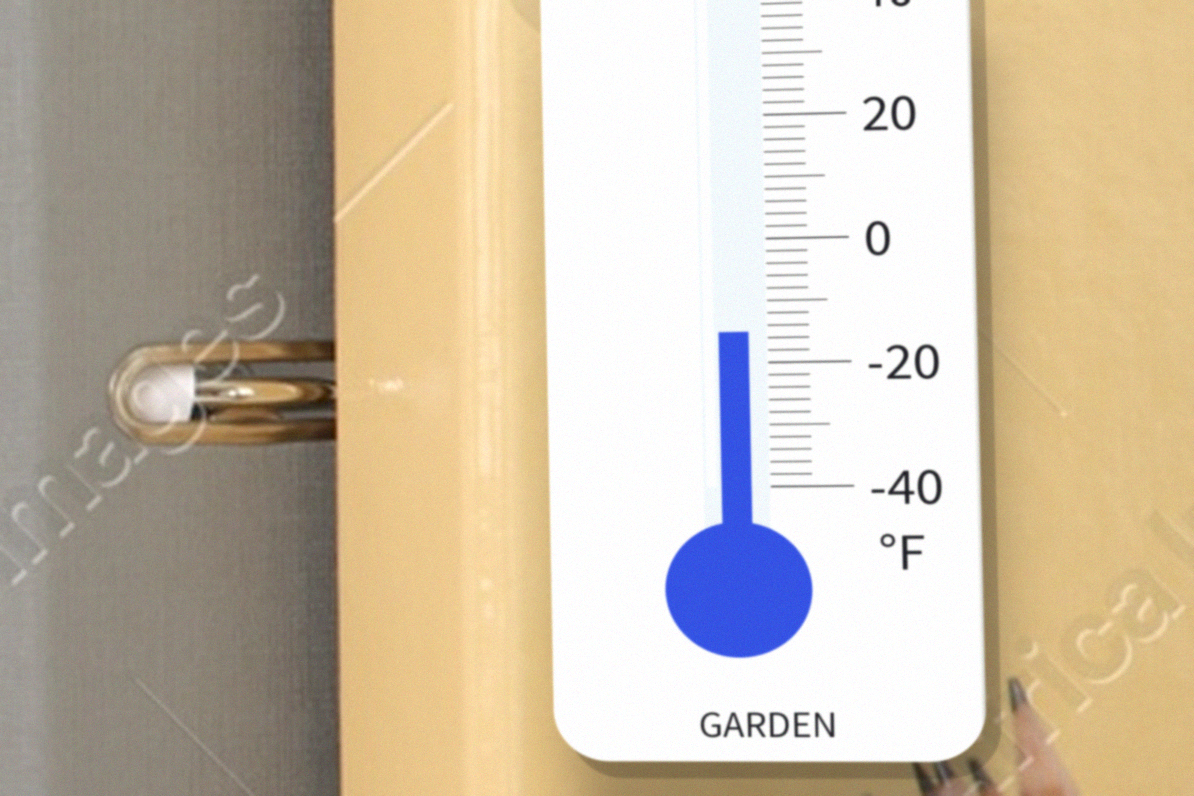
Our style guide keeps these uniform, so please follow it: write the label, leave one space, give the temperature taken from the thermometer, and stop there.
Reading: -15 °F
